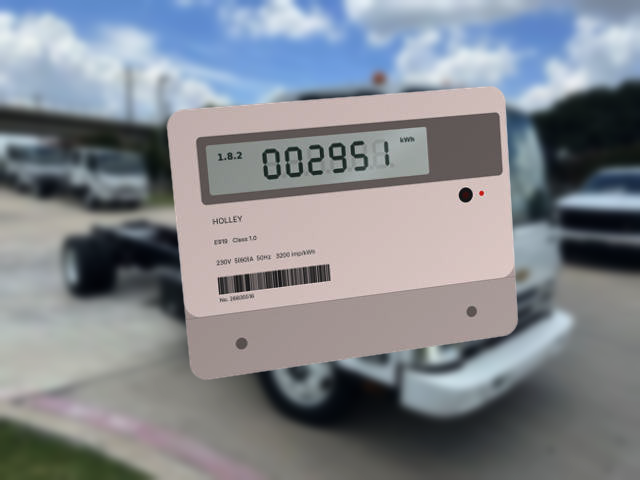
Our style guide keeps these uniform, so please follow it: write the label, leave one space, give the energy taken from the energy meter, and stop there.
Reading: 2951 kWh
